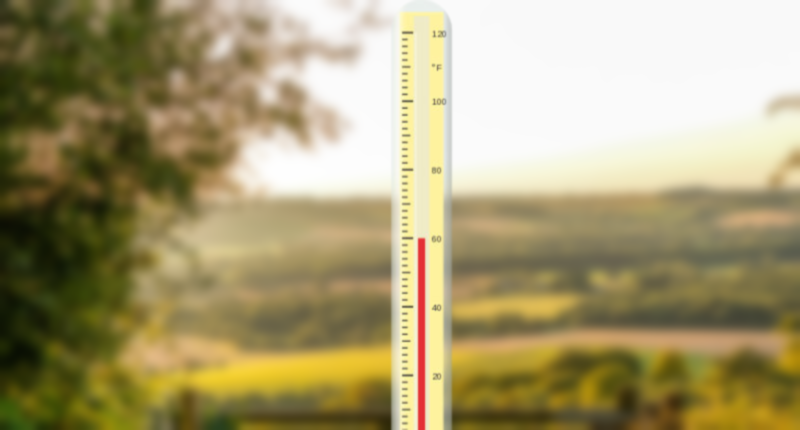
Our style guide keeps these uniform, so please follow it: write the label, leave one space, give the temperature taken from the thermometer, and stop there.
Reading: 60 °F
